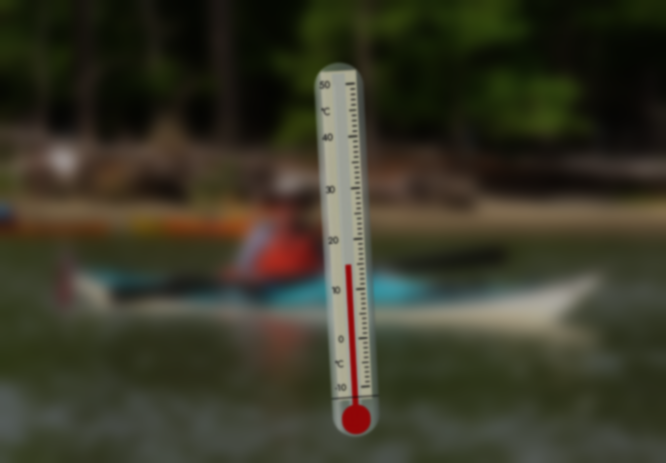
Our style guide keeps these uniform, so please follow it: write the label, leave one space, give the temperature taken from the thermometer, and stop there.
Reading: 15 °C
